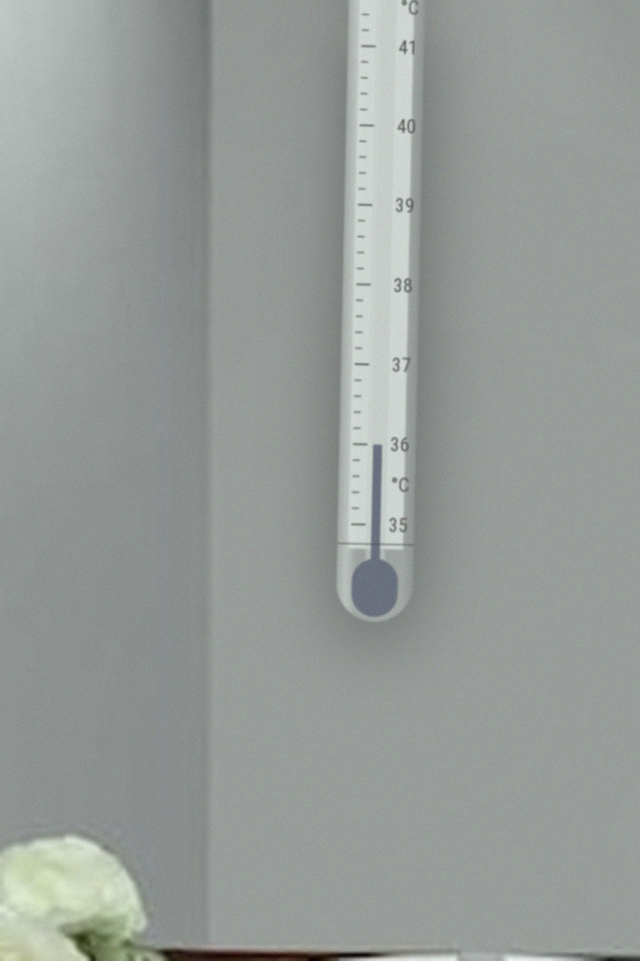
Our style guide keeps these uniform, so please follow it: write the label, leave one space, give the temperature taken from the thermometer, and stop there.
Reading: 36 °C
